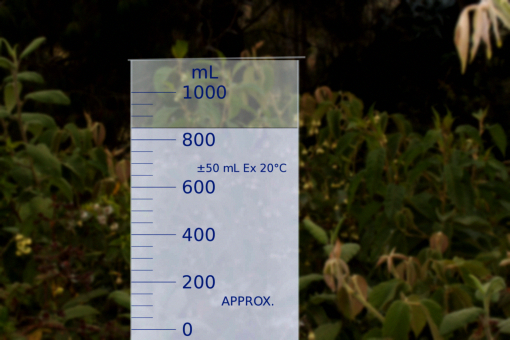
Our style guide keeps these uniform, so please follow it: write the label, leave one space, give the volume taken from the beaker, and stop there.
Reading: 850 mL
